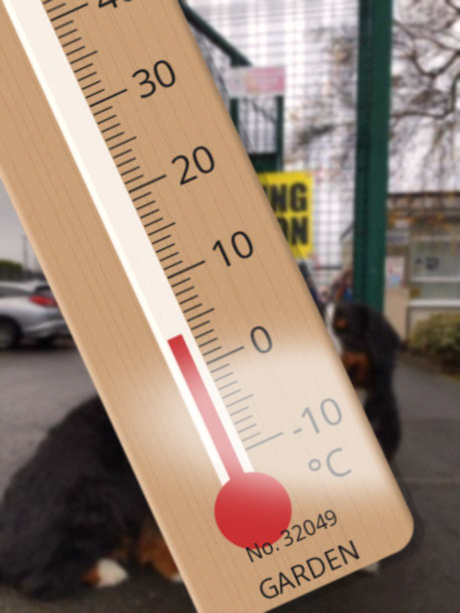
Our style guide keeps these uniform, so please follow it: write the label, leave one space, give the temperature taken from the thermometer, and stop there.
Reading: 4 °C
